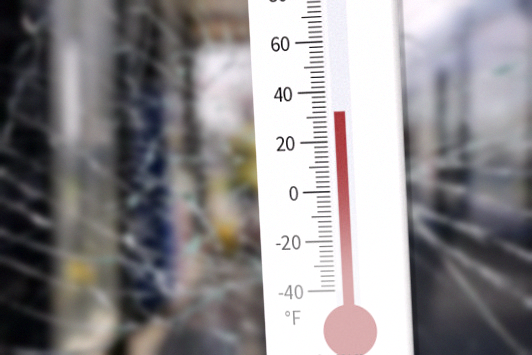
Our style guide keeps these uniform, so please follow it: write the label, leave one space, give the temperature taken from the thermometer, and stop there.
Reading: 32 °F
